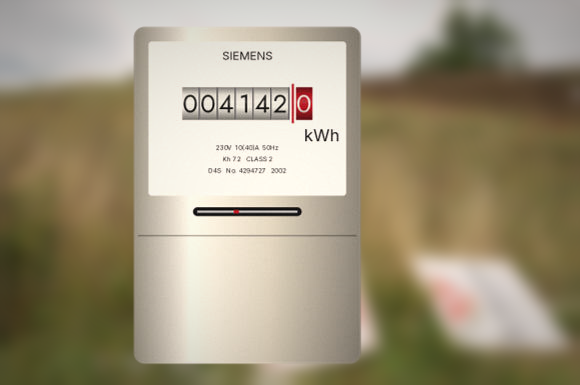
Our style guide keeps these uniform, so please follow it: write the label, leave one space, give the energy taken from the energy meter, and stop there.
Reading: 4142.0 kWh
